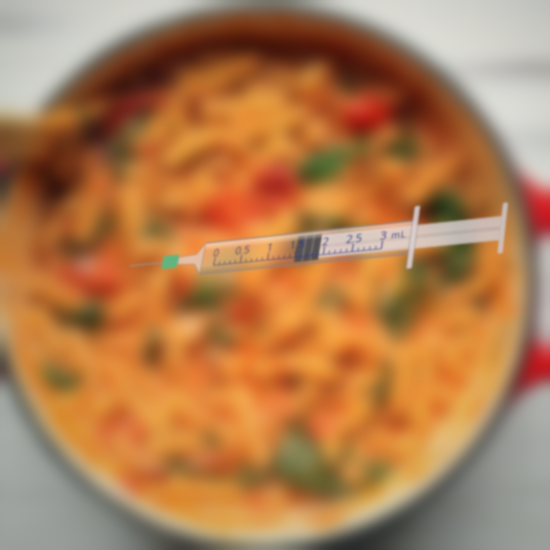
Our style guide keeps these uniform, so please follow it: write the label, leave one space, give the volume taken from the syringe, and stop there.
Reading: 1.5 mL
